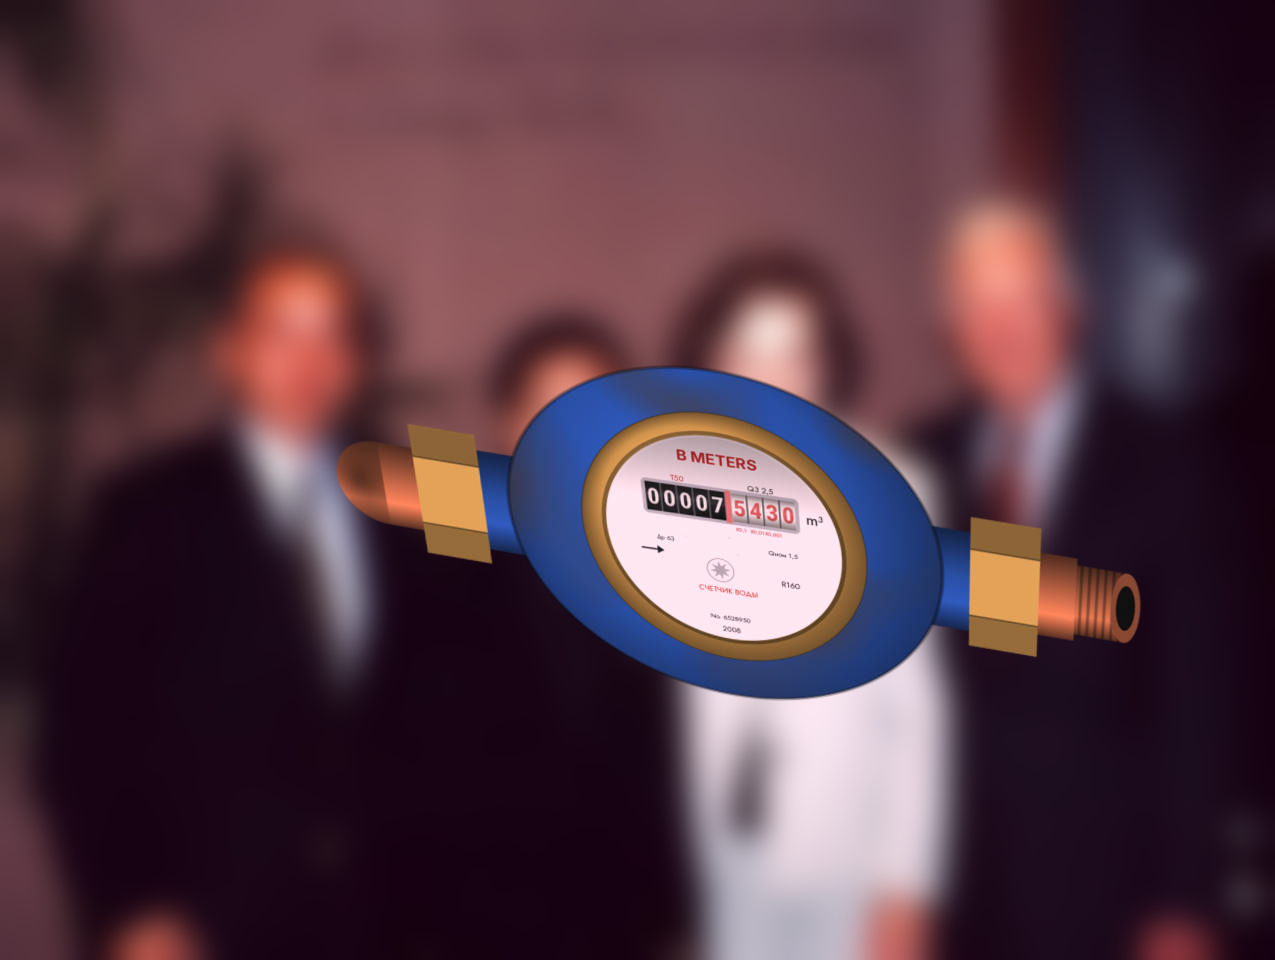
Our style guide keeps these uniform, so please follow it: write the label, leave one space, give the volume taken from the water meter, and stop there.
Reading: 7.5430 m³
